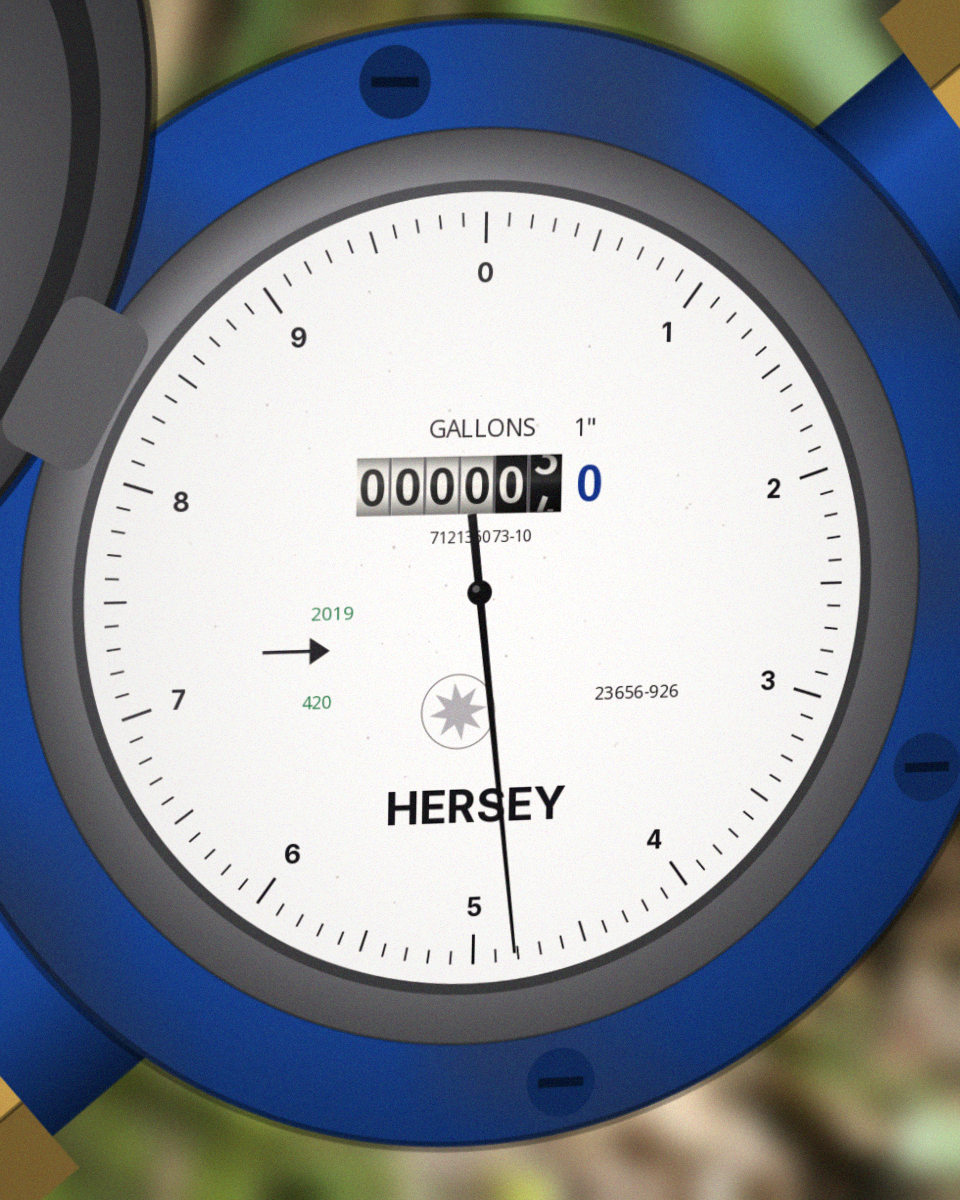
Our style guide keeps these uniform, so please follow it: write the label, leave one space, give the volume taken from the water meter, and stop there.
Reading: 34.8 gal
